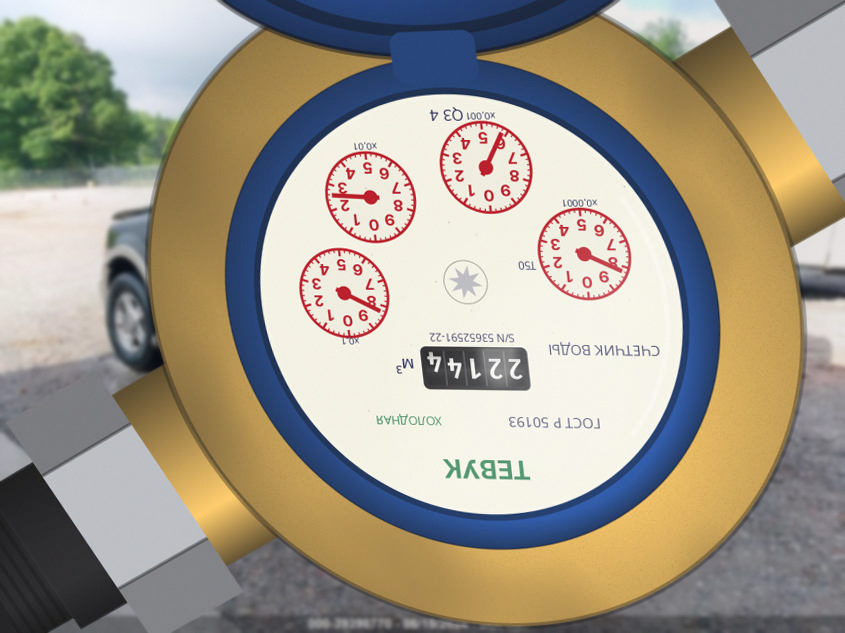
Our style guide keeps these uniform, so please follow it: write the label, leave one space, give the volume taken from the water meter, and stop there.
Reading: 22143.8258 m³
